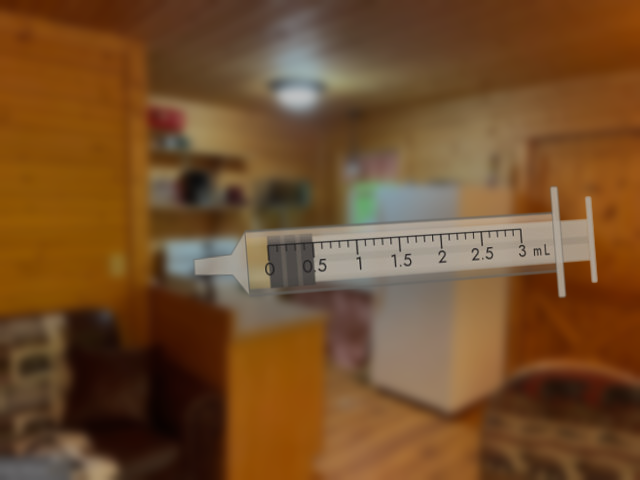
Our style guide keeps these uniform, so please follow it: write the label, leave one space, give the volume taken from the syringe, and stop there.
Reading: 0 mL
